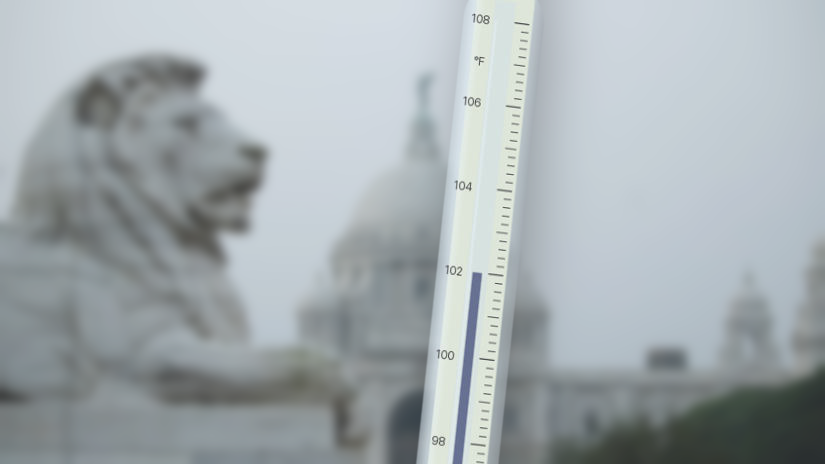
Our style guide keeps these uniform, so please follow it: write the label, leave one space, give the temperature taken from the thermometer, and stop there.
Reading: 102 °F
